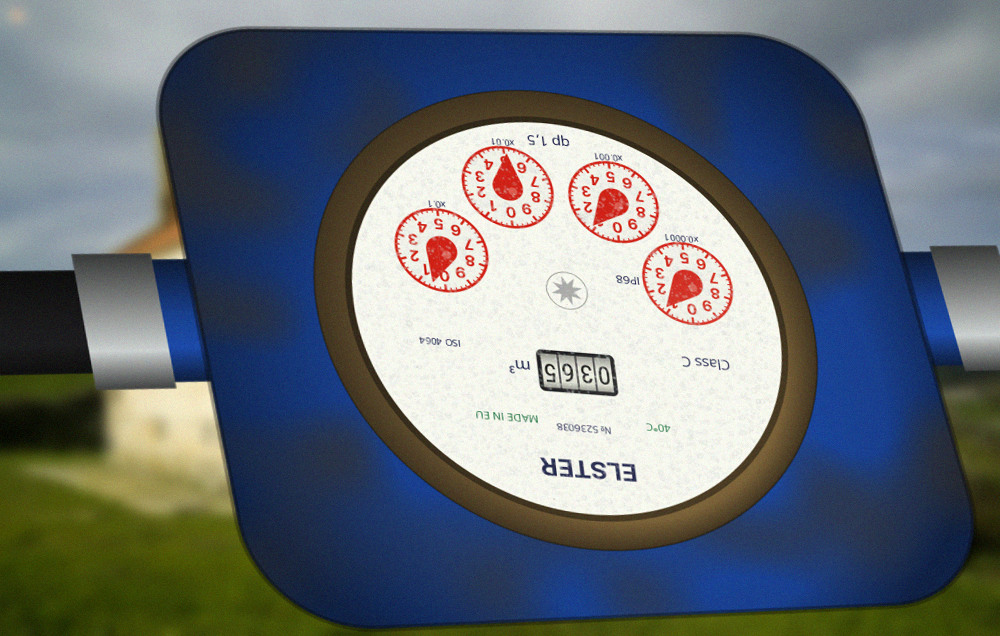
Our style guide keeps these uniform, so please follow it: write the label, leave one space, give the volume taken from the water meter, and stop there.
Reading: 365.0511 m³
